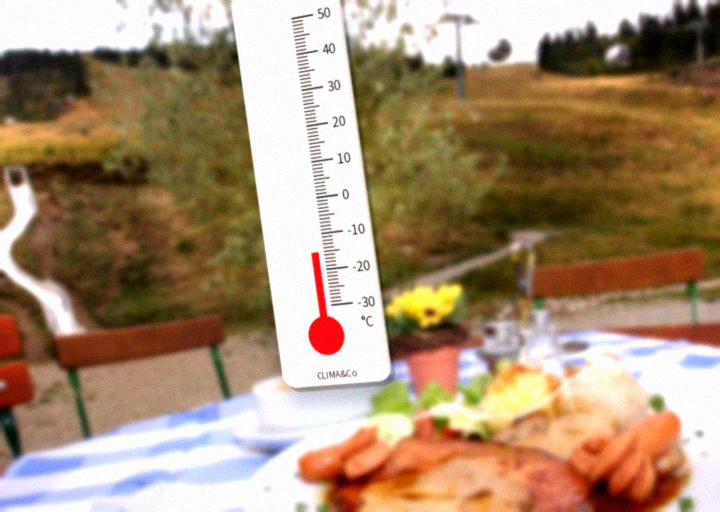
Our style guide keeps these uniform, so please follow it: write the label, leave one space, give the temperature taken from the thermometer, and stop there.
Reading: -15 °C
